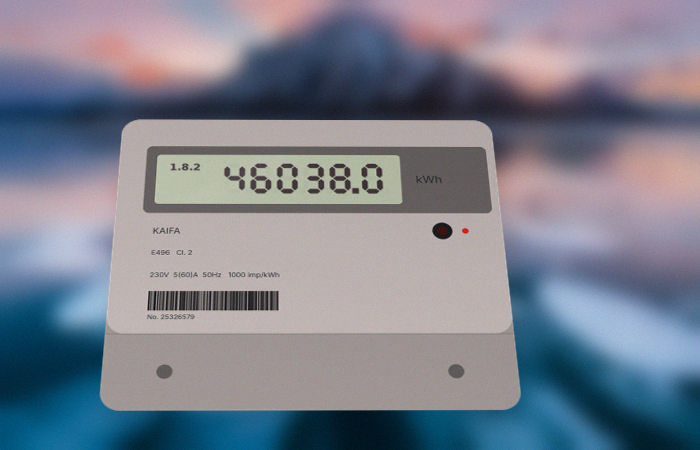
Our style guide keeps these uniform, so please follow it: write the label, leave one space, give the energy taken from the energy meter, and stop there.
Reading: 46038.0 kWh
